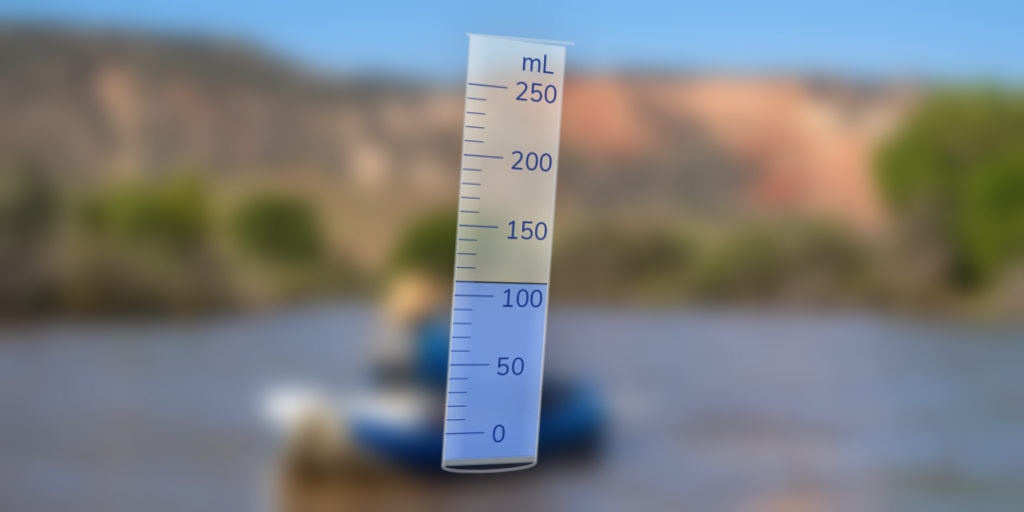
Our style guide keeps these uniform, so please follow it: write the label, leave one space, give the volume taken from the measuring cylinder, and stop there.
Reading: 110 mL
